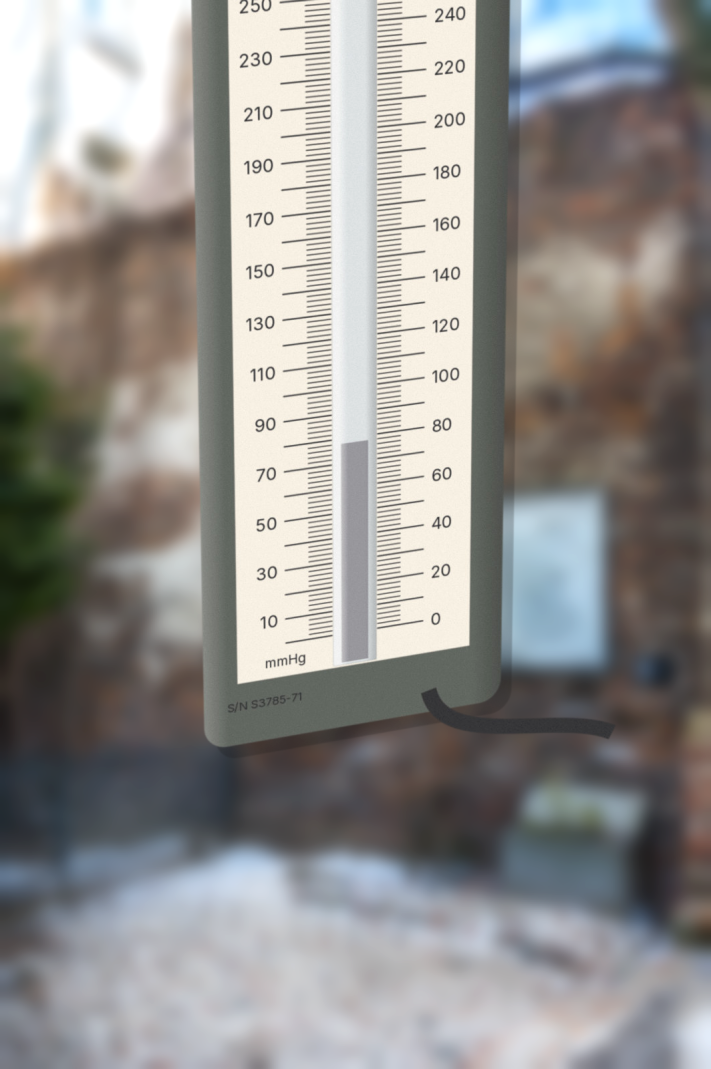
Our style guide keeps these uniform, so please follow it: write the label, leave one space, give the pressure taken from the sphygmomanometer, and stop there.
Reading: 78 mmHg
